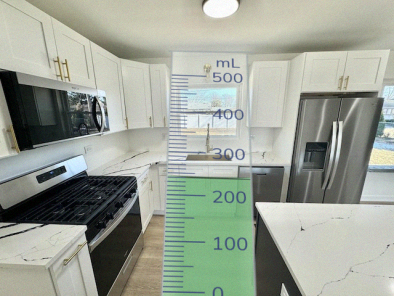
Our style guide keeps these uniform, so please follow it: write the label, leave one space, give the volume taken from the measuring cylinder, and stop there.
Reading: 240 mL
